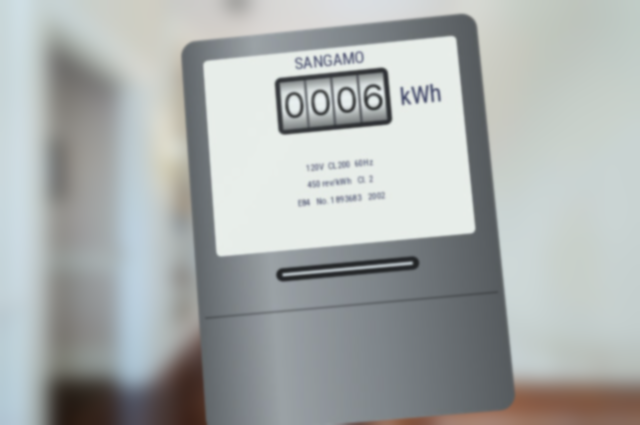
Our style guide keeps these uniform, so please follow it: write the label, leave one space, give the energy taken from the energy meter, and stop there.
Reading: 6 kWh
